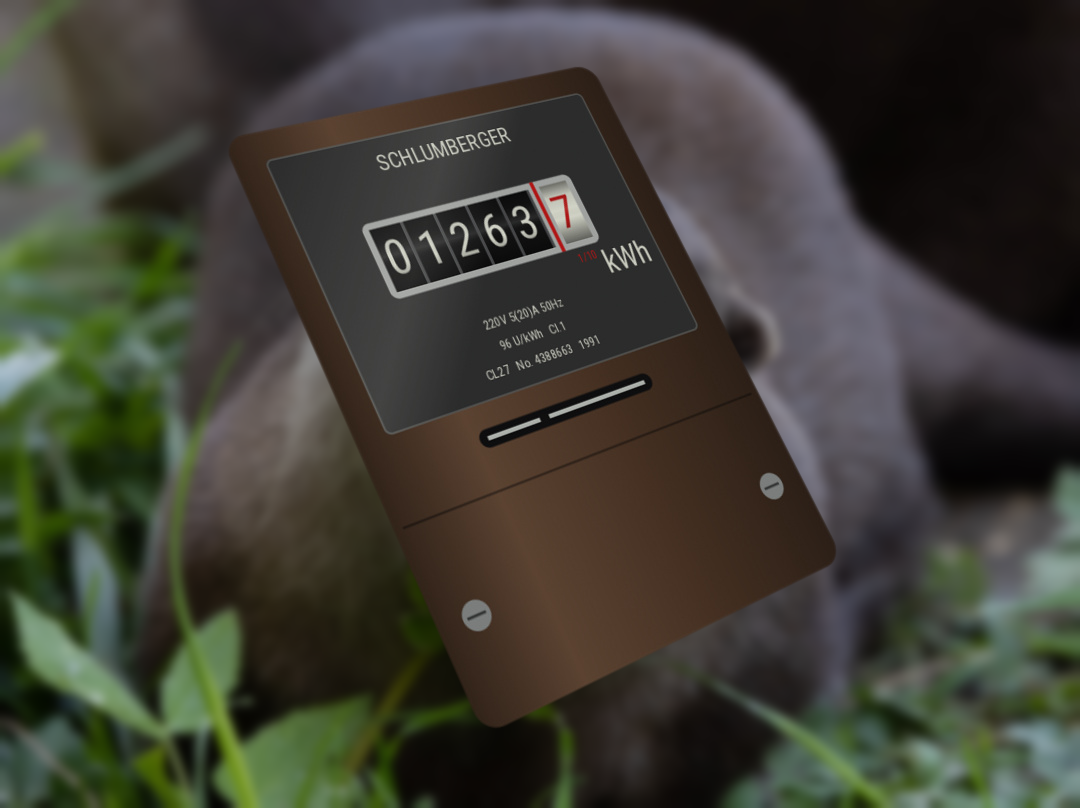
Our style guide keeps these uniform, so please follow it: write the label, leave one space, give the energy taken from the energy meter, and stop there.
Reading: 1263.7 kWh
